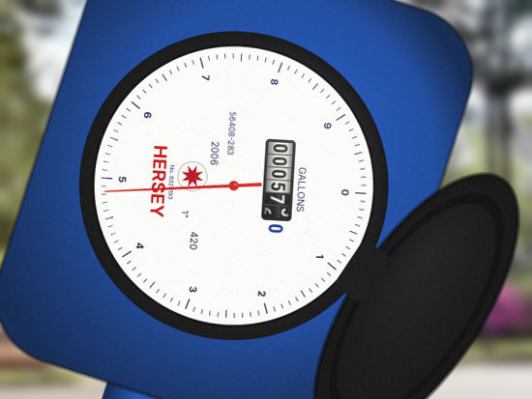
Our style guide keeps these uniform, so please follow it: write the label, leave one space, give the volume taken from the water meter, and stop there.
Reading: 5754.8 gal
